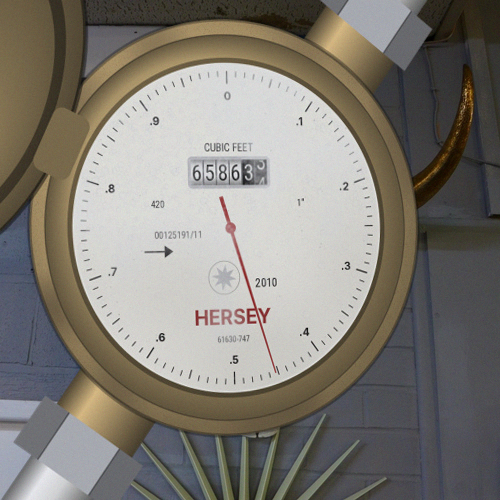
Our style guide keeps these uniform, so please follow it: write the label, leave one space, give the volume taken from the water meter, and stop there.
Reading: 658633.45 ft³
